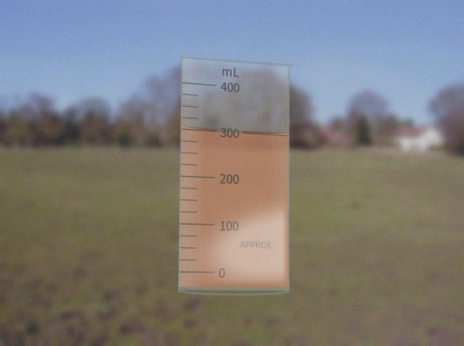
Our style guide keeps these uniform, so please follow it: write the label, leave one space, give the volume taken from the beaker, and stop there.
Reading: 300 mL
